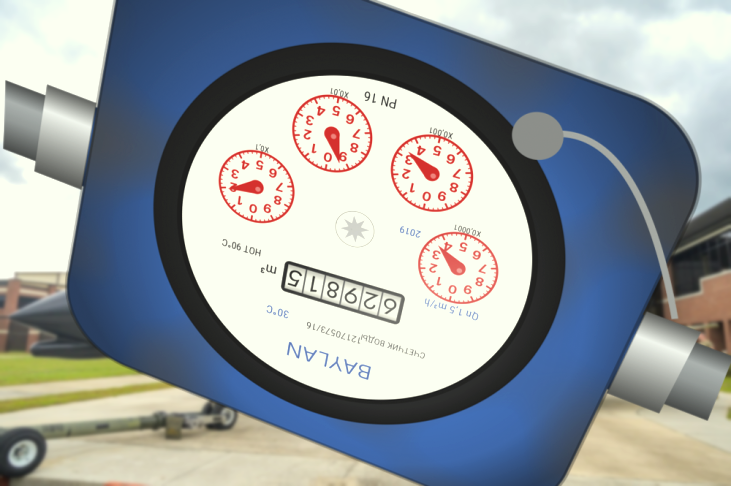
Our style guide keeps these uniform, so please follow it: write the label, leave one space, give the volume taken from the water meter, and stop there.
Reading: 629815.1933 m³
